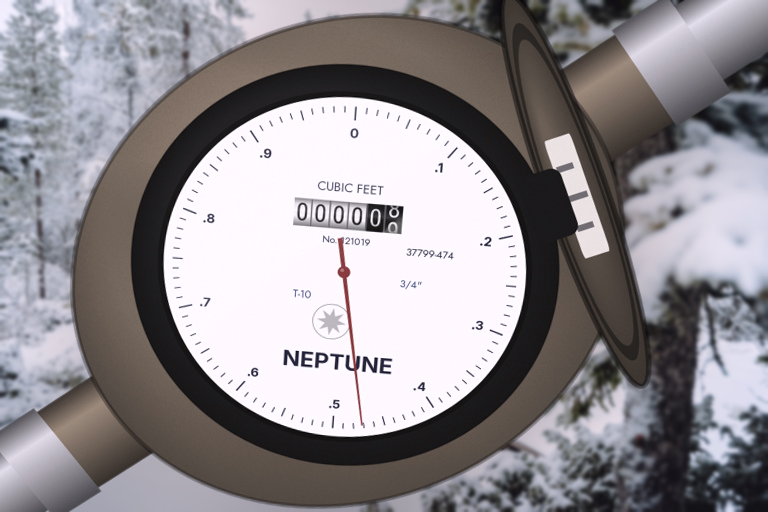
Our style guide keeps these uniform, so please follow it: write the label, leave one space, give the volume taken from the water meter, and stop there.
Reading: 8.47 ft³
